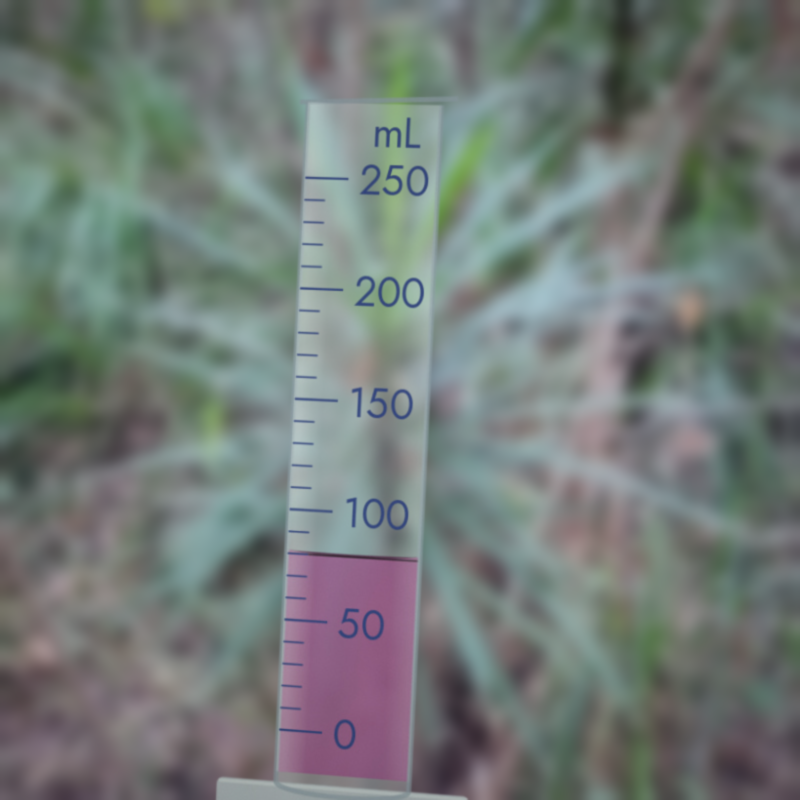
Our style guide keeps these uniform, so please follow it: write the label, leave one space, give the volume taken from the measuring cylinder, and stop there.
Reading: 80 mL
